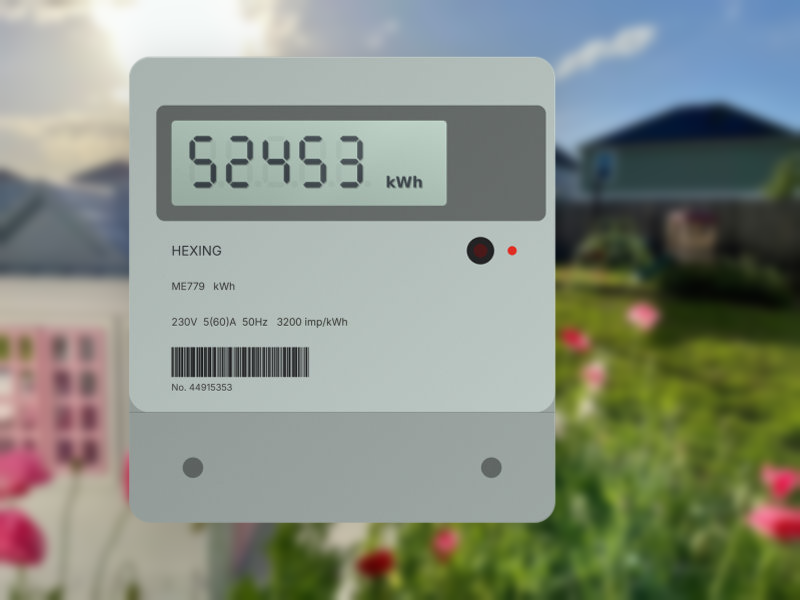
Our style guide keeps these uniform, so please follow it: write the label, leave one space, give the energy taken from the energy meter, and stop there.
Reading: 52453 kWh
